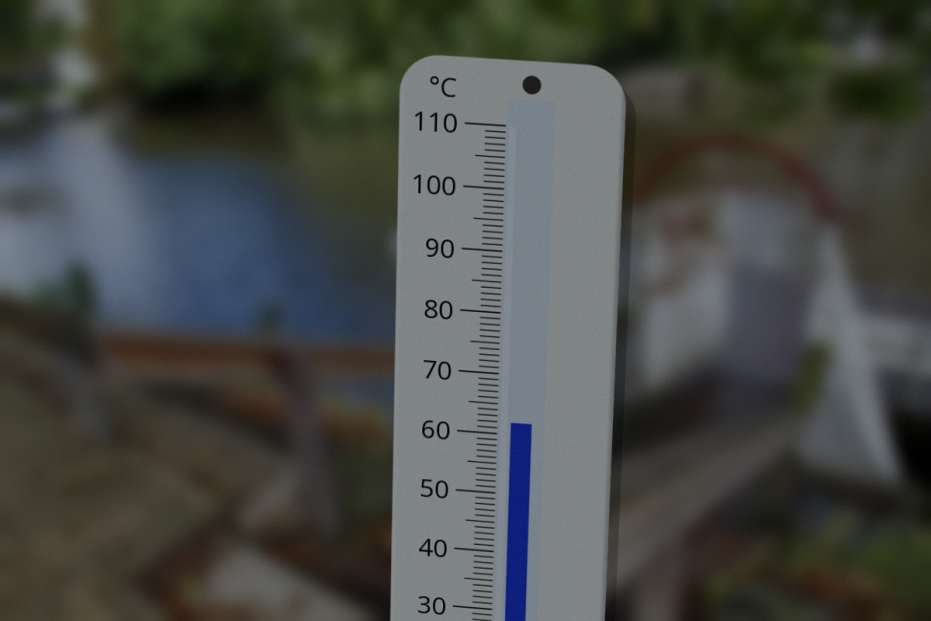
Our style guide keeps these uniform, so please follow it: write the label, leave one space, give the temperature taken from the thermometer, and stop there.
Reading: 62 °C
